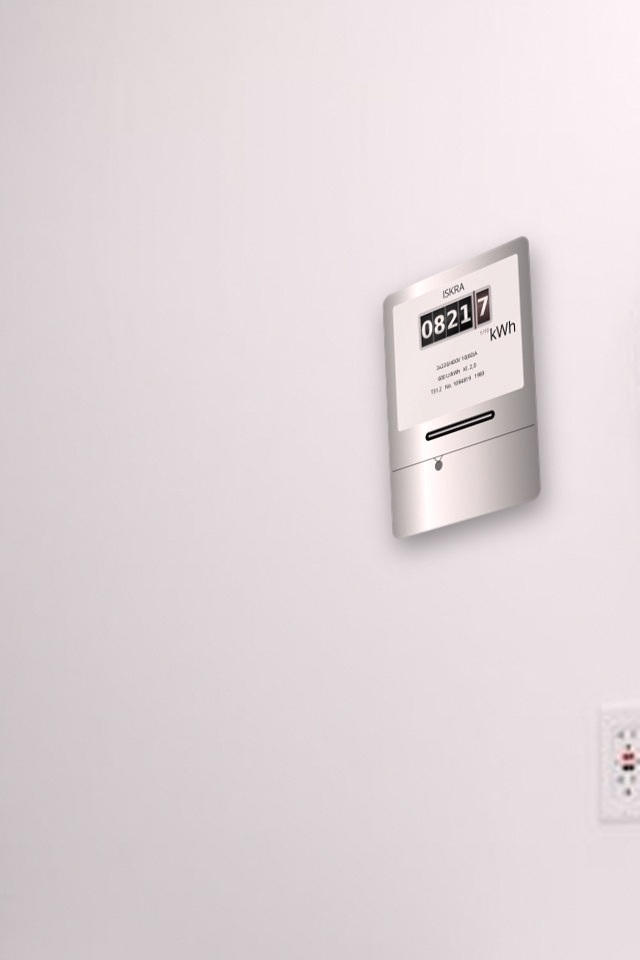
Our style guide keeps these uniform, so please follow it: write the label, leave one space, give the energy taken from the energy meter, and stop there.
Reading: 821.7 kWh
